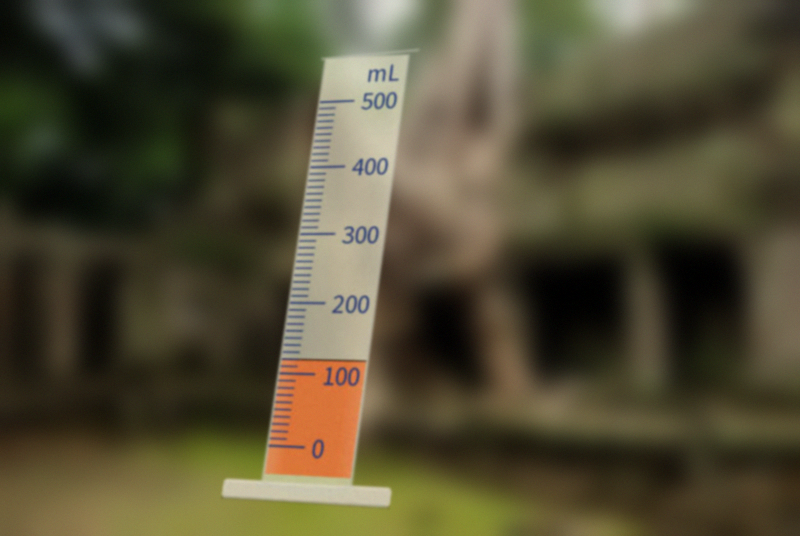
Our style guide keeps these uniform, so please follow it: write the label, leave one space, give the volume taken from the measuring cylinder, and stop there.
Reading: 120 mL
